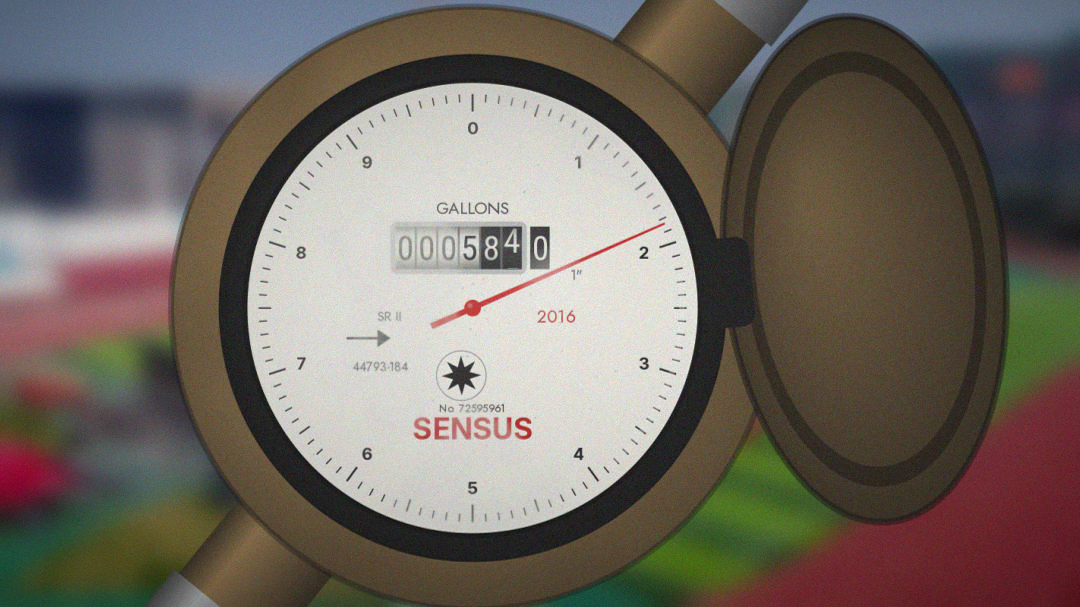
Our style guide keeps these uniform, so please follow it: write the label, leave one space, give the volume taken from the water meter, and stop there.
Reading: 5841.8 gal
